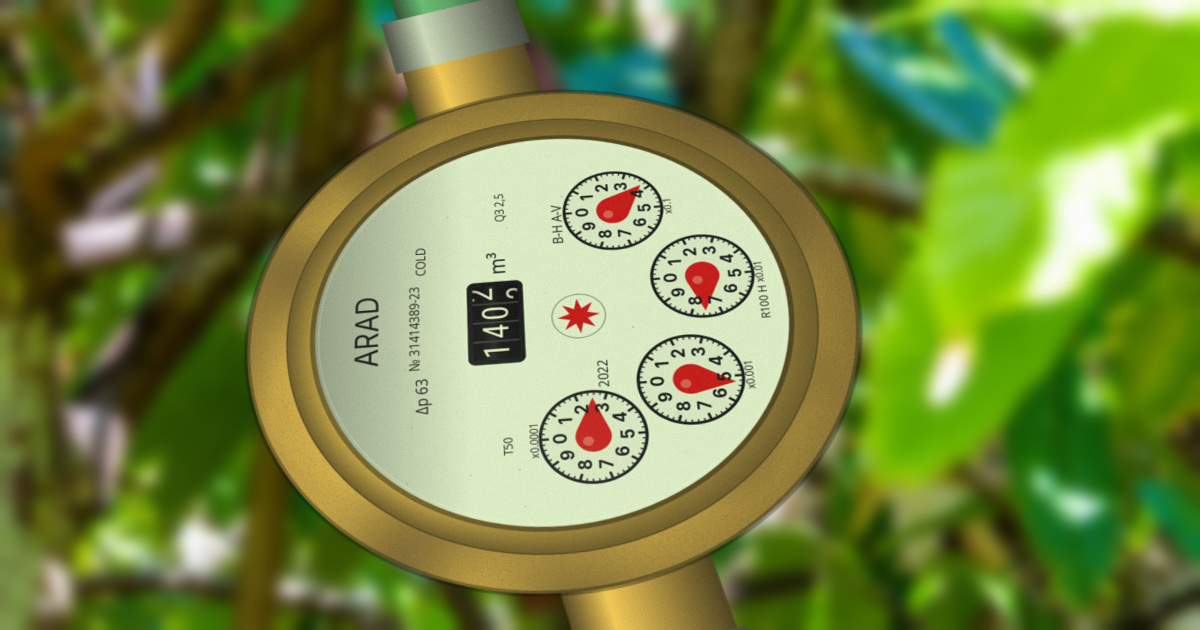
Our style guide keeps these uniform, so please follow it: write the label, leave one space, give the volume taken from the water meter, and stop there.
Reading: 1402.3752 m³
